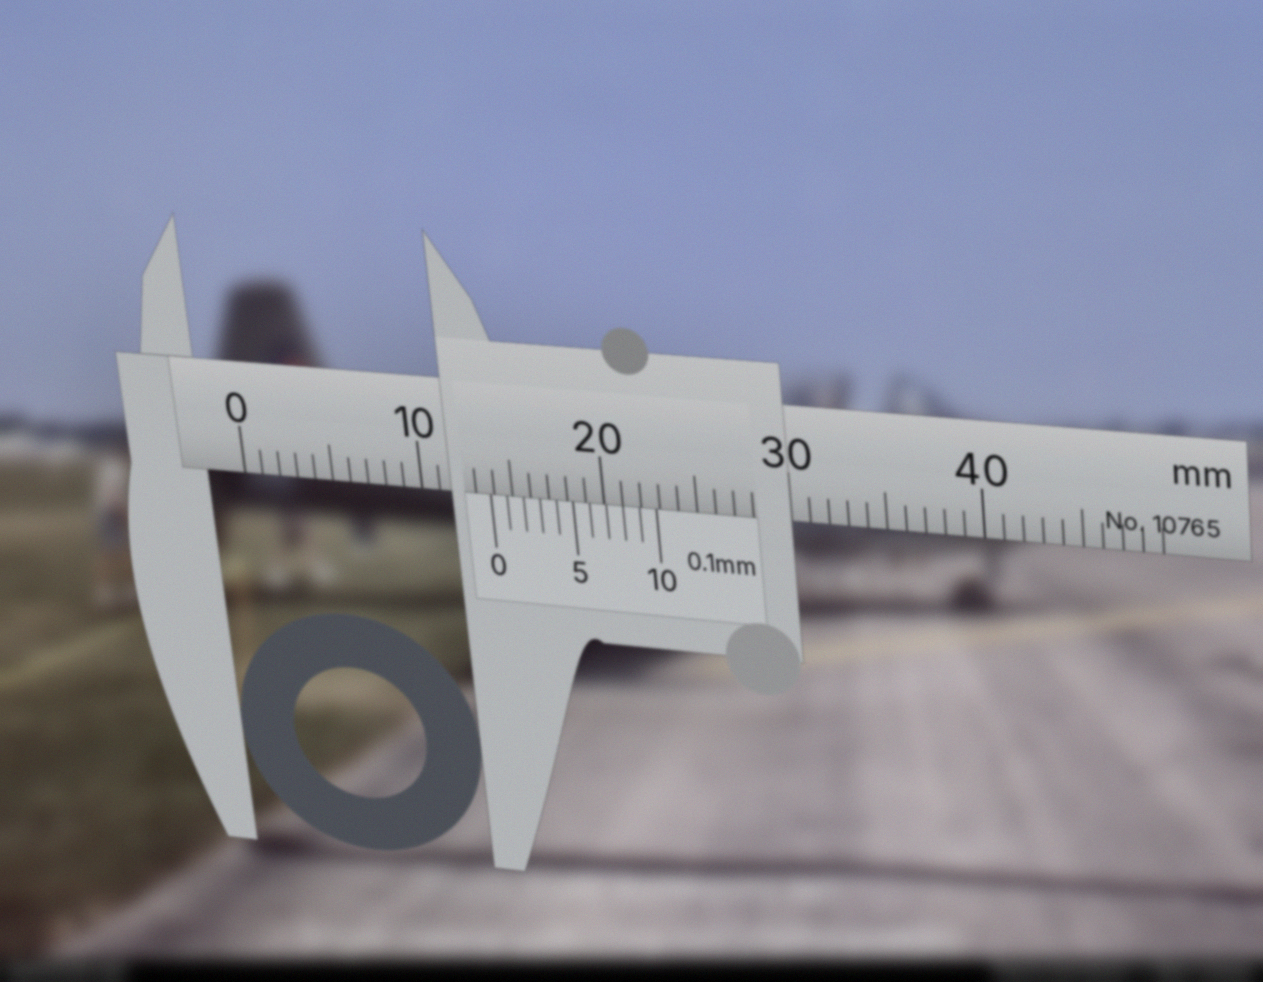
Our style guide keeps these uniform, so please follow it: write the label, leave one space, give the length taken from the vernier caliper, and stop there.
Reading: 13.8 mm
